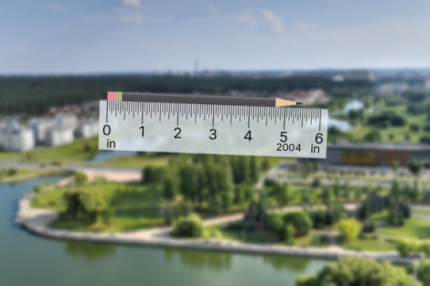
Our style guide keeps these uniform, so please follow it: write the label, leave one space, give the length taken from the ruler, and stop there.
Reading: 5.5 in
